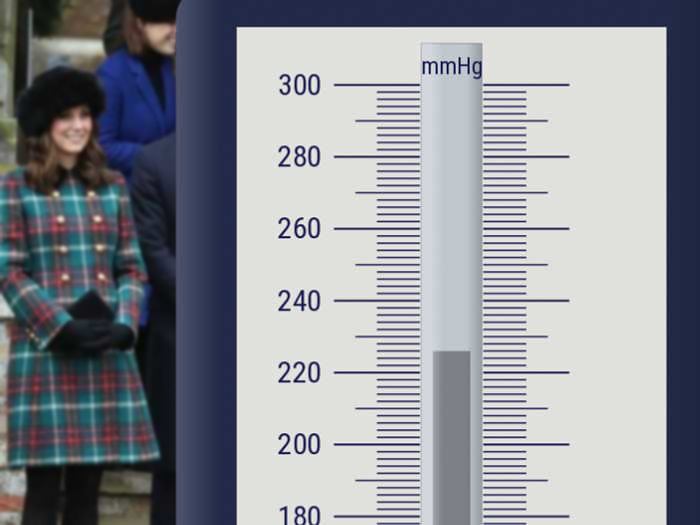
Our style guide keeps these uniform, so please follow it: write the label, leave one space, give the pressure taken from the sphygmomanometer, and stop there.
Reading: 226 mmHg
